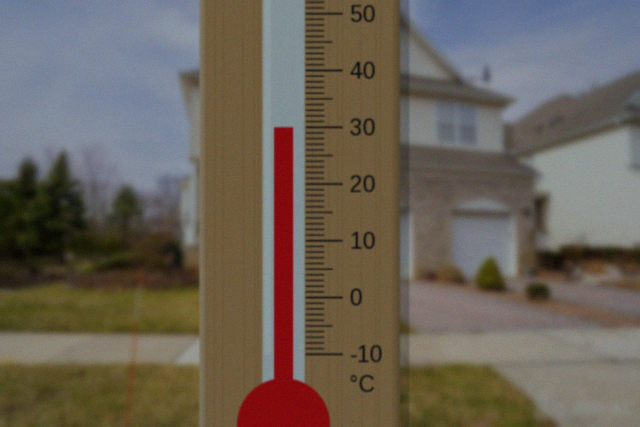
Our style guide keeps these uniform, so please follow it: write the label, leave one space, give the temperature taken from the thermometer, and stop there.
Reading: 30 °C
